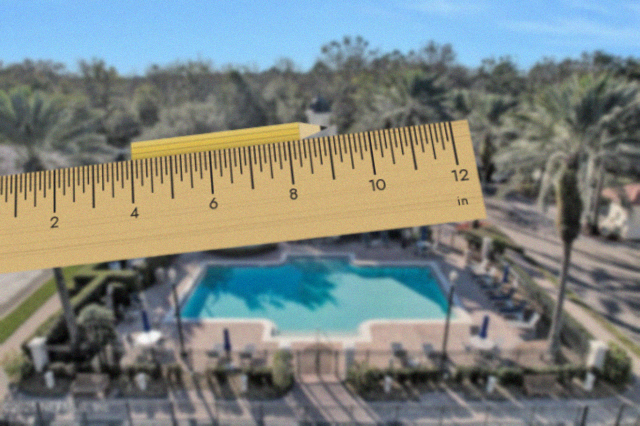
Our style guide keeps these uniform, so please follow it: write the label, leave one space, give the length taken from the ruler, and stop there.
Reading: 5 in
